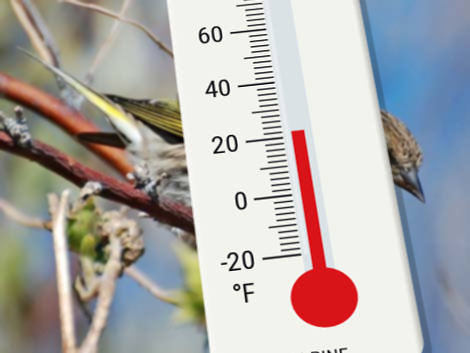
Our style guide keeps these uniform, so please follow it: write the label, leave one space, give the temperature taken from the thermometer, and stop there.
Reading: 22 °F
